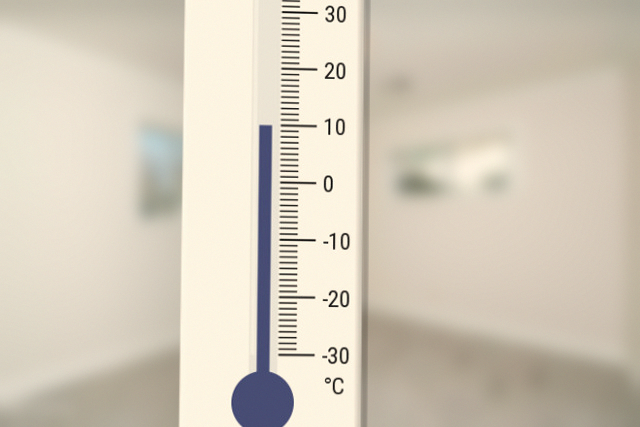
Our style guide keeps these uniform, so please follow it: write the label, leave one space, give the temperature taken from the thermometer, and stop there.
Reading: 10 °C
